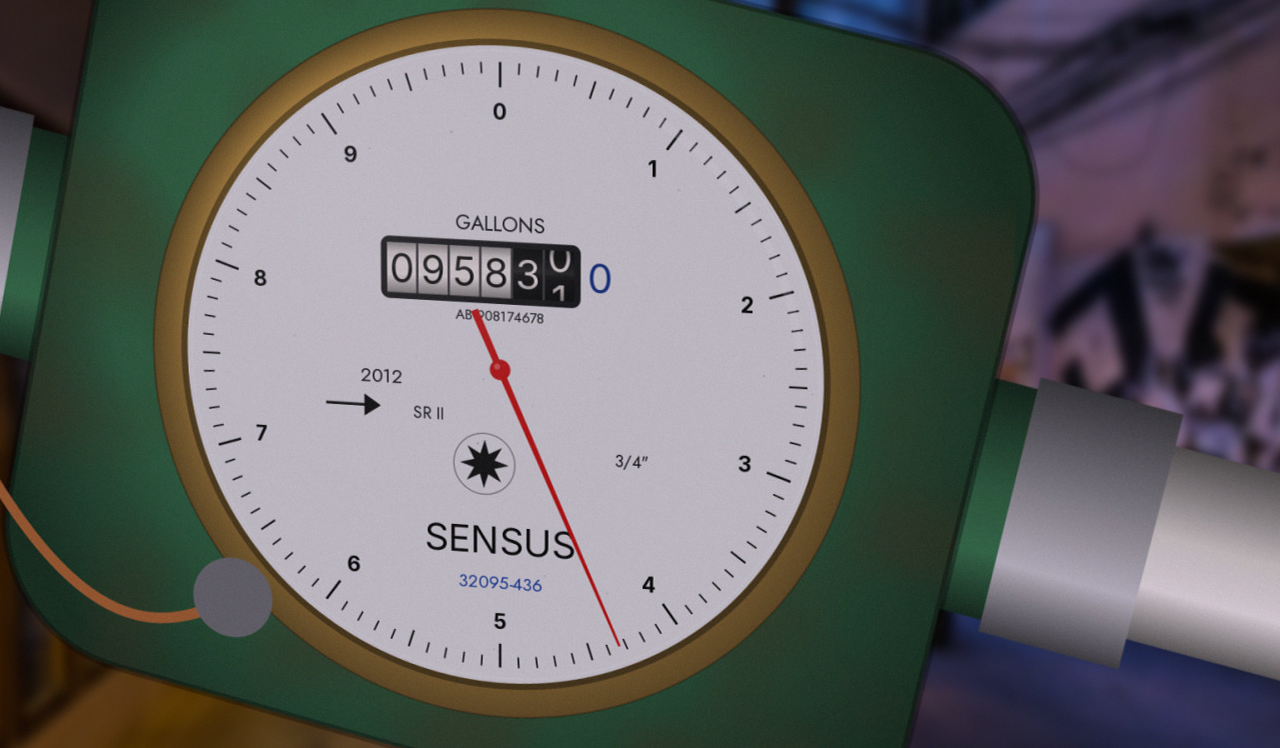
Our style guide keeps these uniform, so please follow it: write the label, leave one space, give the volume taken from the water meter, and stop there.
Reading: 958304.3 gal
